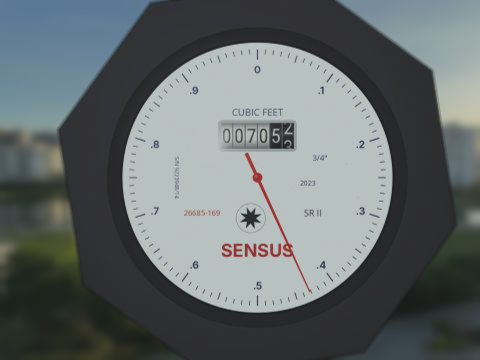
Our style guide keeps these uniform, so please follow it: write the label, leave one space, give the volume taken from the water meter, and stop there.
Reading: 7052.43 ft³
